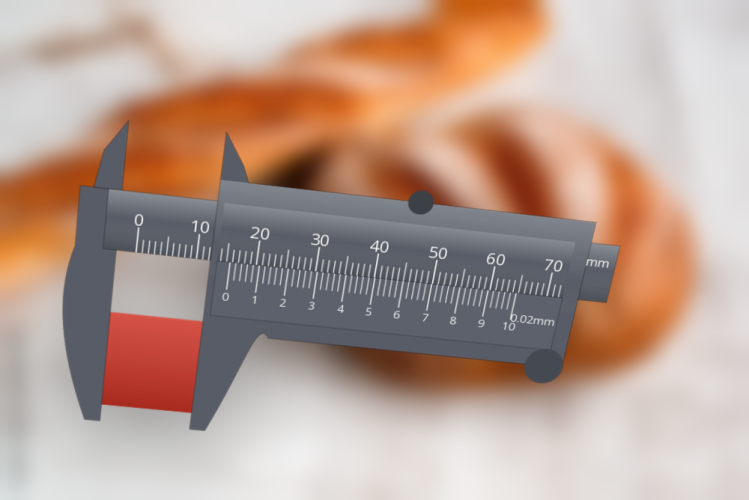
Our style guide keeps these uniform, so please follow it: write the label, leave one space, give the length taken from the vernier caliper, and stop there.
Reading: 15.6 mm
